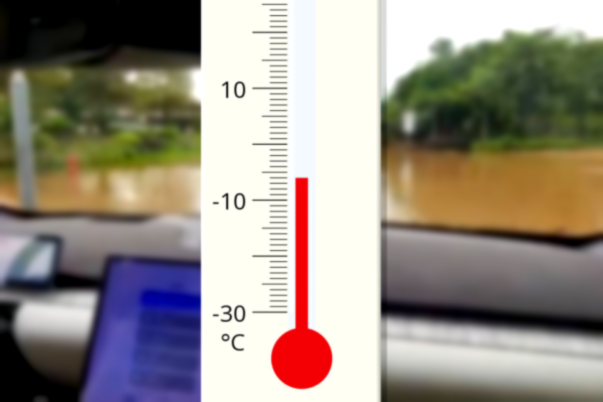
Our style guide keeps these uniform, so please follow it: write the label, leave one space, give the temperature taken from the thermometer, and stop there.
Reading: -6 °C
